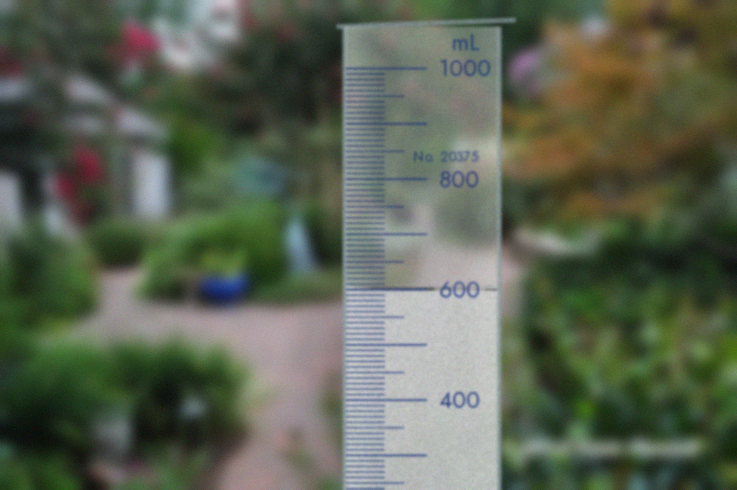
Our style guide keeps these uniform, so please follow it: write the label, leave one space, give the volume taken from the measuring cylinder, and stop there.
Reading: 600 mL
